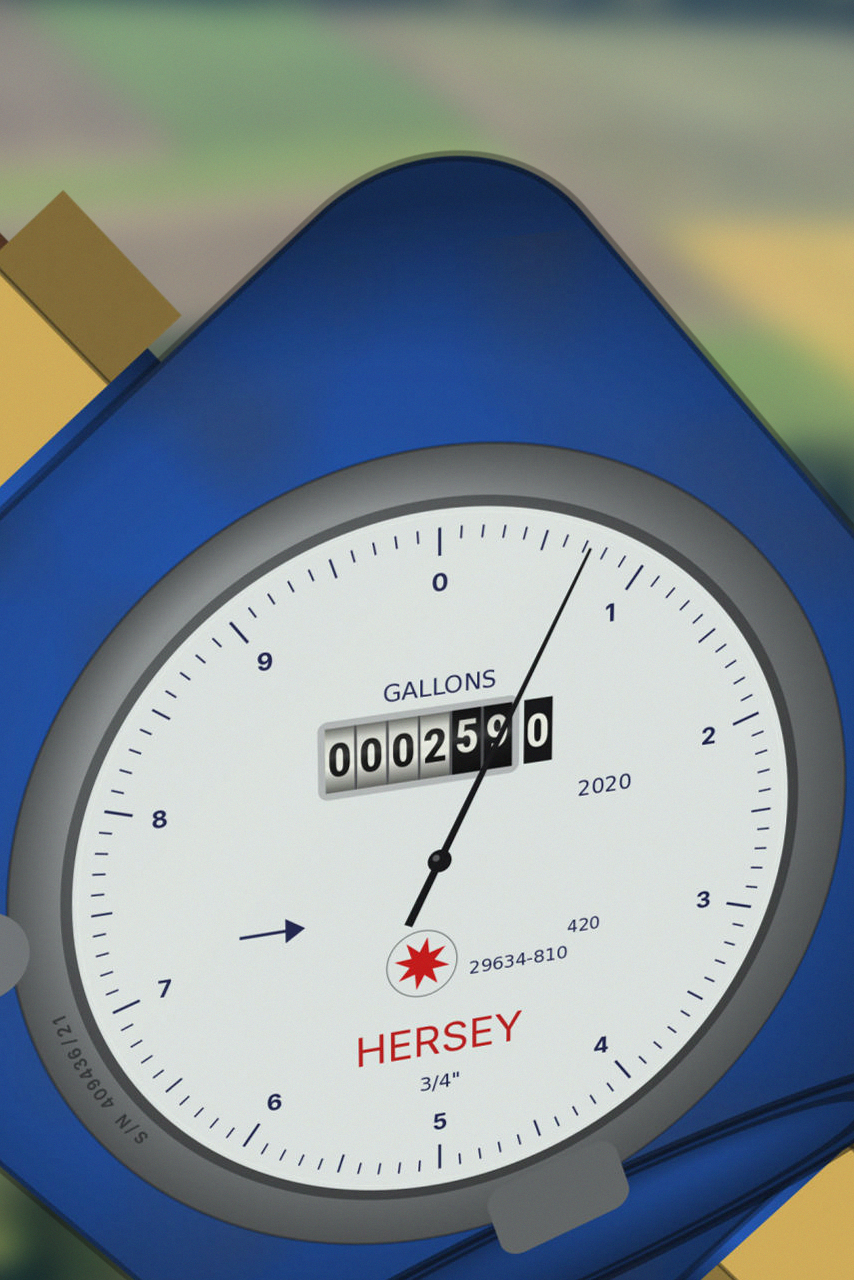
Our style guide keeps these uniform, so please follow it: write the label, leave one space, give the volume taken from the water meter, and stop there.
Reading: 2590.7 gal
